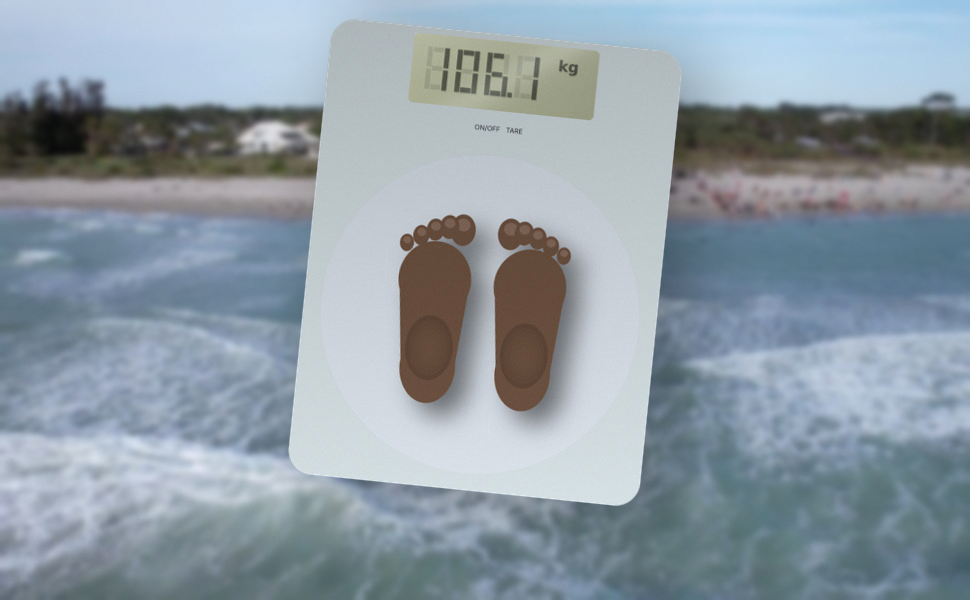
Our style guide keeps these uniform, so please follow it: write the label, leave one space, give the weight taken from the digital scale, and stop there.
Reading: 106.1 kg
